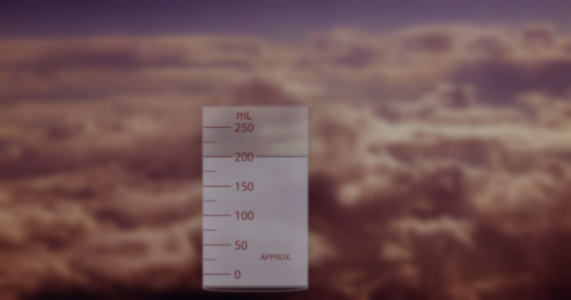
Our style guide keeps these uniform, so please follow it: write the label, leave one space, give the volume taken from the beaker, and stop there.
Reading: 200 mL
